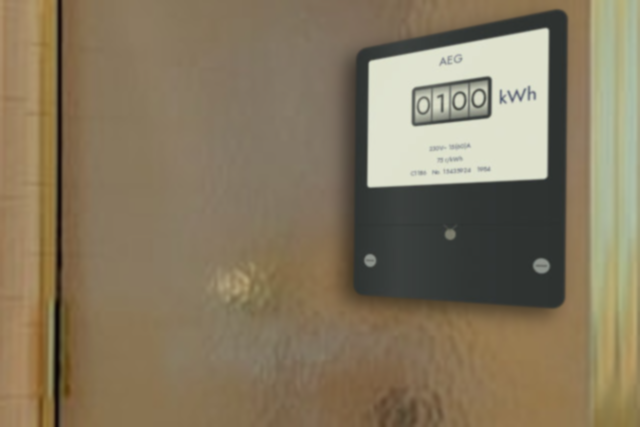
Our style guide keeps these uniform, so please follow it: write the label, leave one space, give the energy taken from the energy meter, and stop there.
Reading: 100 kWh
